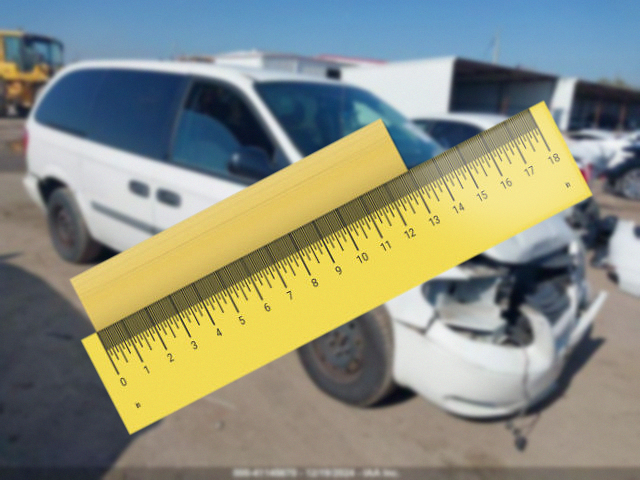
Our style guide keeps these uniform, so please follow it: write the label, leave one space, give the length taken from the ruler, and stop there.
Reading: 13 in
